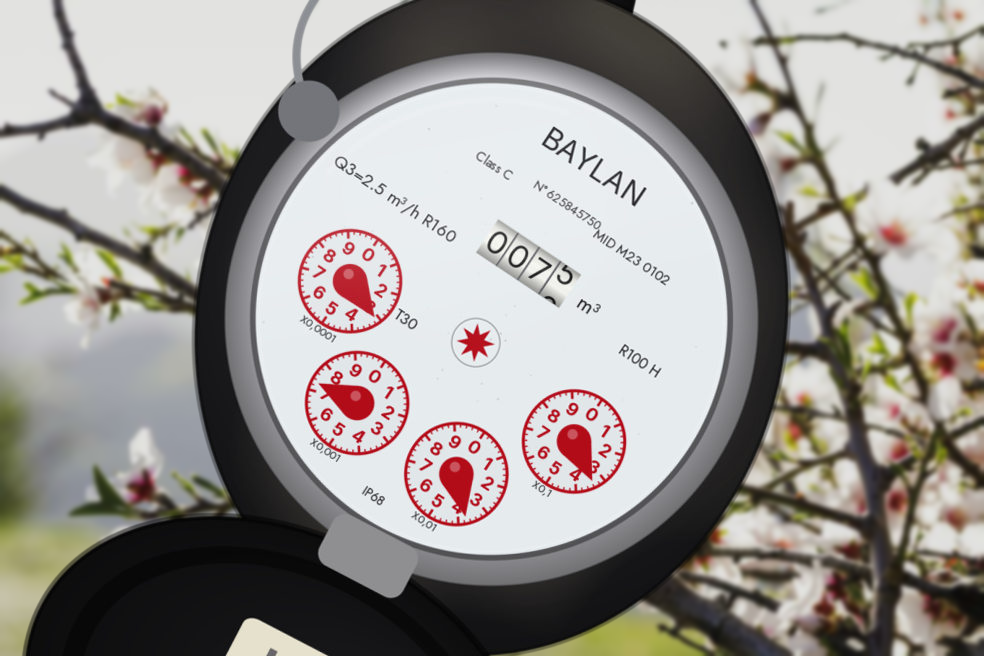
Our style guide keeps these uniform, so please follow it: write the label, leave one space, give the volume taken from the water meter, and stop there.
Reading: 75.3373 m³
